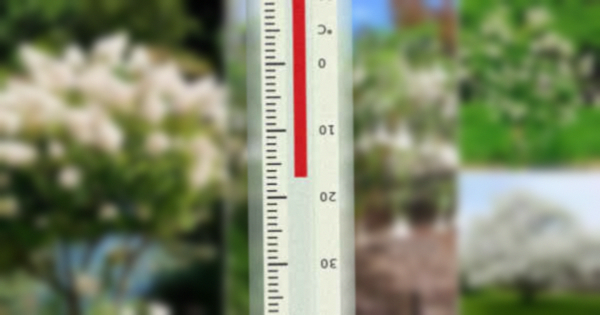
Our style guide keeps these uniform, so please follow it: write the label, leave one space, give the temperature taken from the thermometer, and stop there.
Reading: 17 °C
